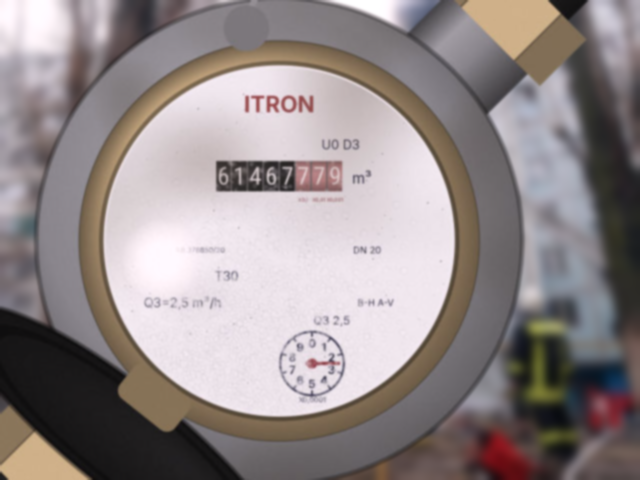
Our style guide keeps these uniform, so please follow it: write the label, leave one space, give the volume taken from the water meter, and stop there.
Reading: 61467.7792 m³
